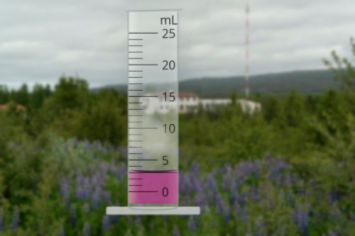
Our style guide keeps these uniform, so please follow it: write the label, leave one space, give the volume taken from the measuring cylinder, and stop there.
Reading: 3 mL
